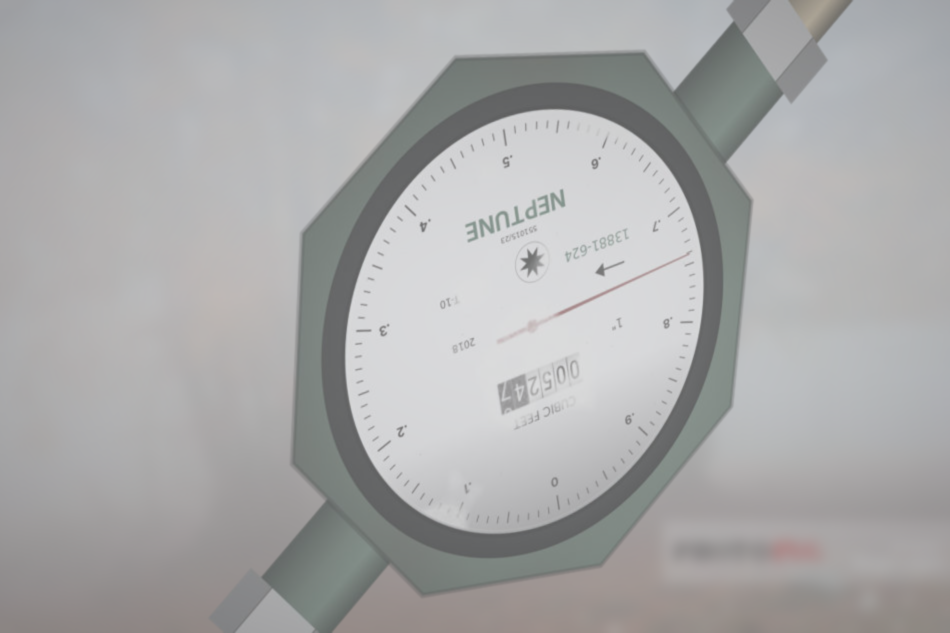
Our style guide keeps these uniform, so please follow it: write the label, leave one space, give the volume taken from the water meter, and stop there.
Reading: 5246.74 ft³
